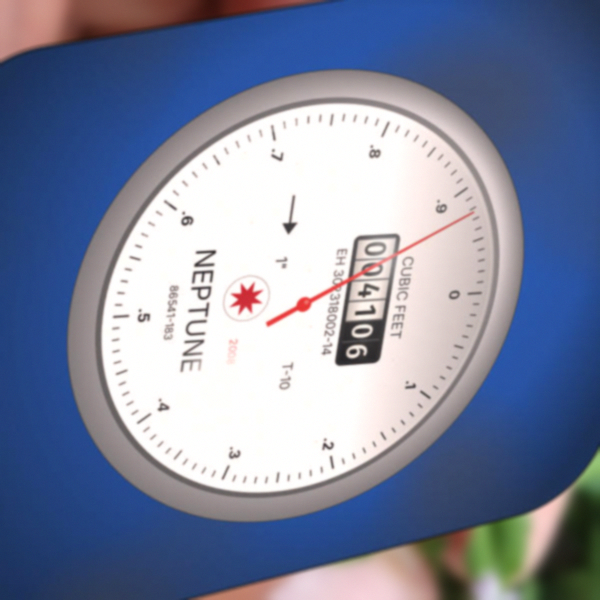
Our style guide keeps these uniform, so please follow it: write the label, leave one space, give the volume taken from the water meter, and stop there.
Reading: 4105.92 ft³
